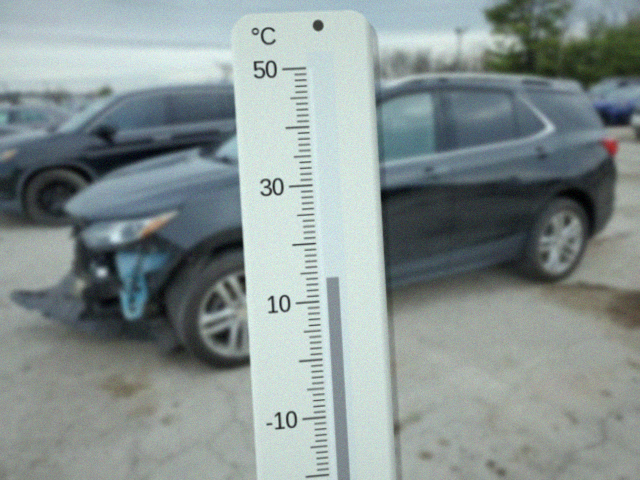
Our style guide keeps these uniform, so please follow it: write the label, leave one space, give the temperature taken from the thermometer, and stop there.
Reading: 14 °C
